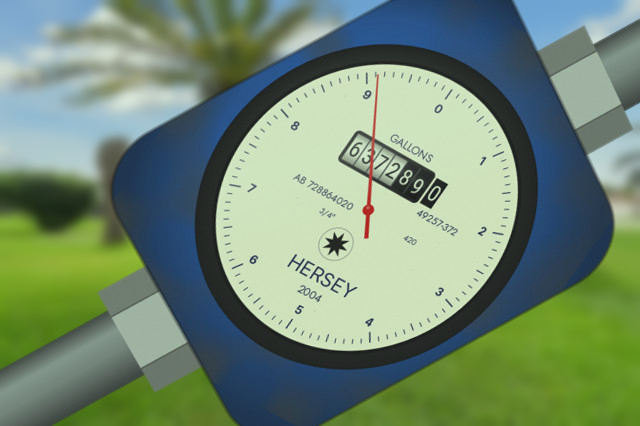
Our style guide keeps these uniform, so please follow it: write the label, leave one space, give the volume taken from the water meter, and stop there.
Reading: 6372889.1 gal
